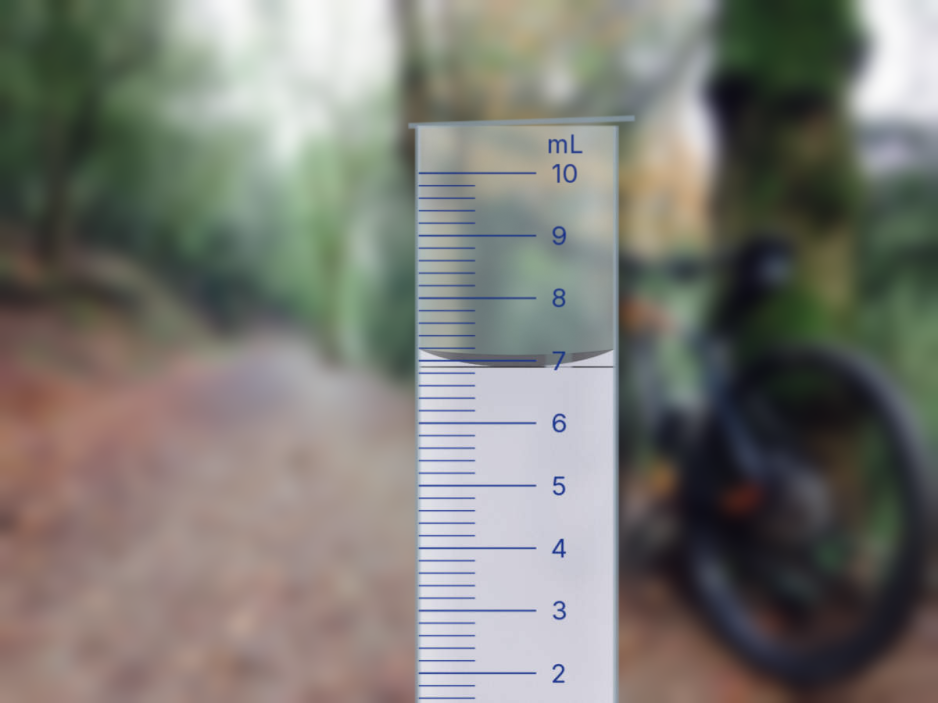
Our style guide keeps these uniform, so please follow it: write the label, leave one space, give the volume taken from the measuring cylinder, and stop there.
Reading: 6.9 mL
